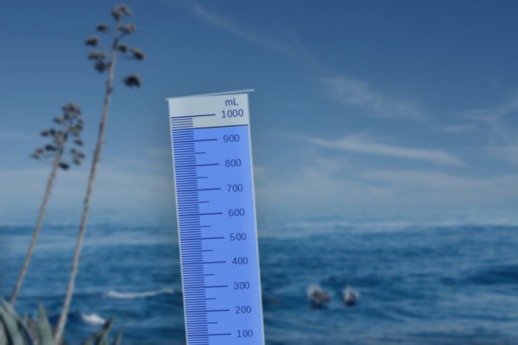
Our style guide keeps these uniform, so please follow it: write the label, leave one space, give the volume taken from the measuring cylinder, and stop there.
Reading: 950 mL
